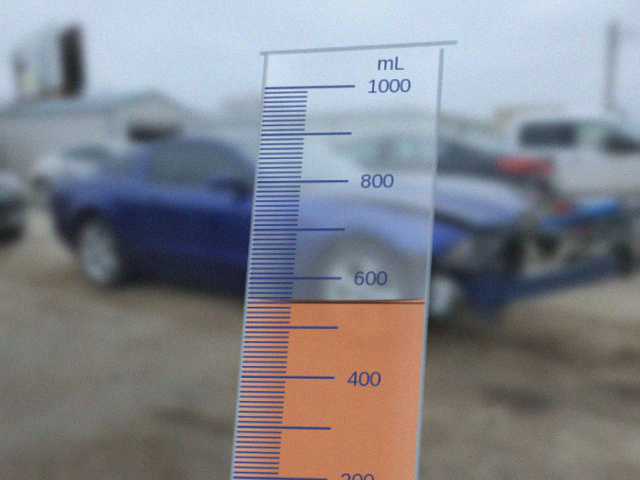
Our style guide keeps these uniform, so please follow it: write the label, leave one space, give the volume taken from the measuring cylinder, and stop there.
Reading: 550 mL
